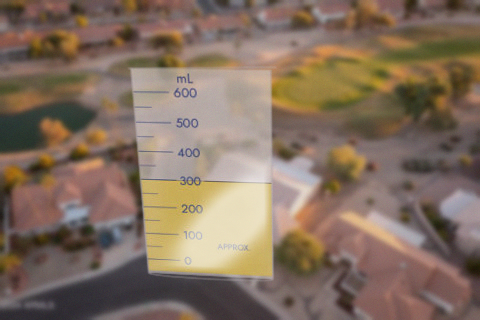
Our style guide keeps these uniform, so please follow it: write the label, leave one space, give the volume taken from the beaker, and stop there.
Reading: 300 mL
